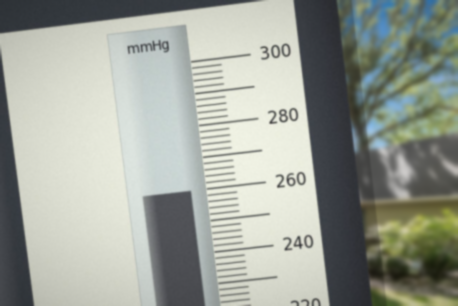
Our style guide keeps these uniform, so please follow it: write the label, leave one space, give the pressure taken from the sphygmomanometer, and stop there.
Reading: 260 mmHg
